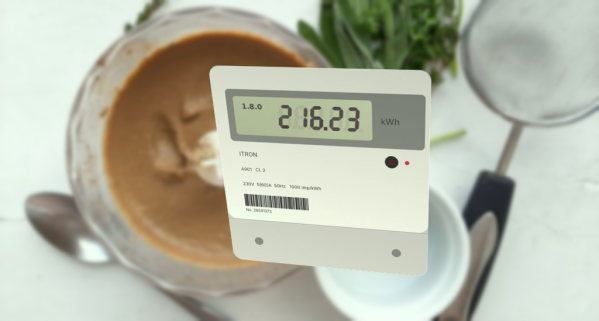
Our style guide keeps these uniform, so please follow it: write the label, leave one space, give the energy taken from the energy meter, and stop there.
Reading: 216.23 kWh
